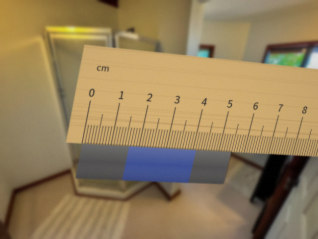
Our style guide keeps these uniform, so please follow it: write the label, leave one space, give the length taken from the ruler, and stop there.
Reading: 5.5 cm
